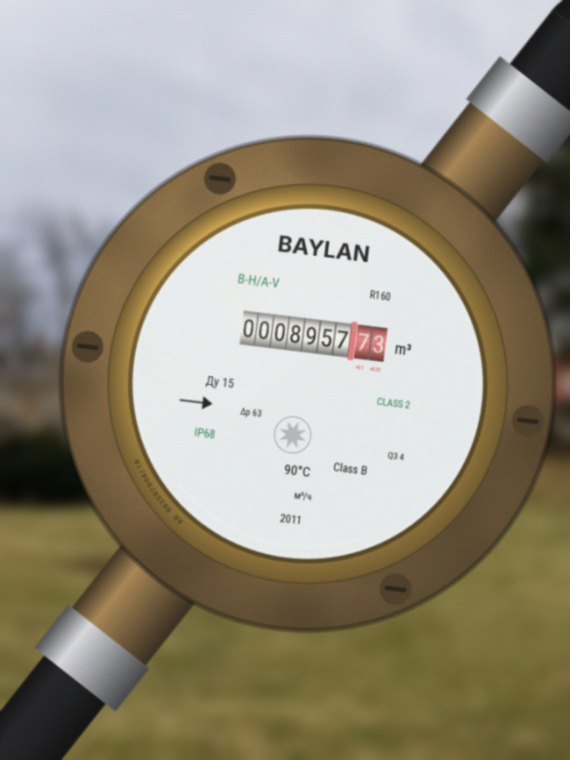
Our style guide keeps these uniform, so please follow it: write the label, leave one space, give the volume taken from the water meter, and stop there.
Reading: 8957.73 m³
